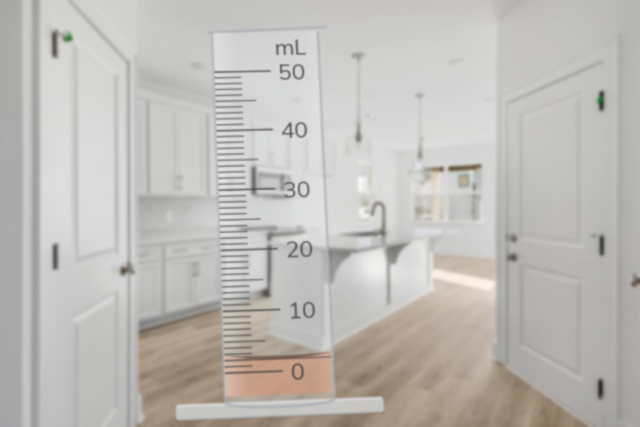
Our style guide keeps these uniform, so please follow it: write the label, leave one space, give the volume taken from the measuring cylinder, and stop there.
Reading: 2 mL
